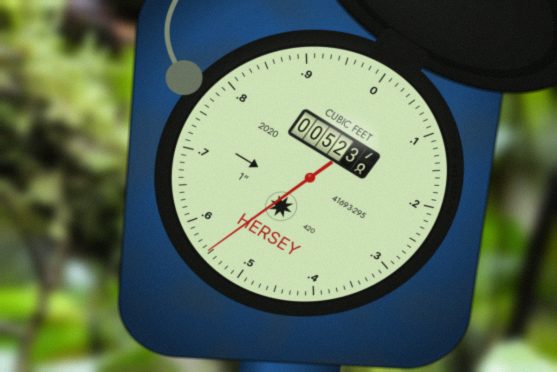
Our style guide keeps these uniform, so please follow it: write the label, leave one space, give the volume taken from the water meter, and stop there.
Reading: 5237.55 ft³
